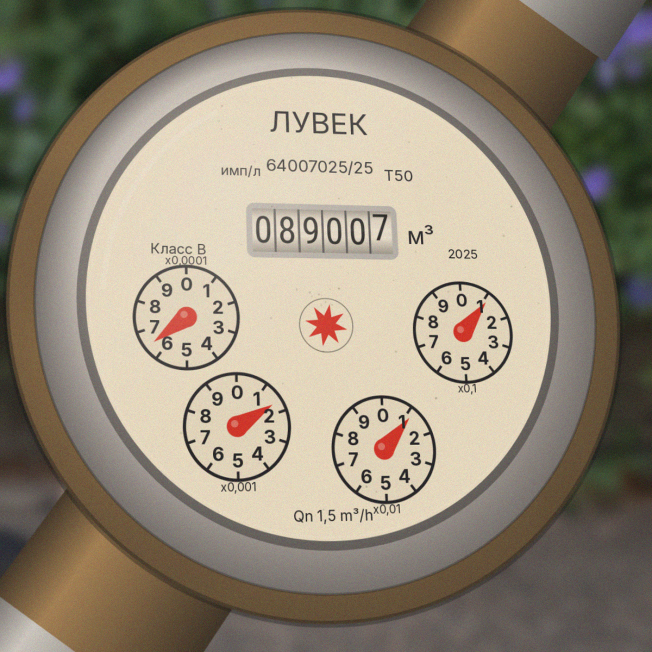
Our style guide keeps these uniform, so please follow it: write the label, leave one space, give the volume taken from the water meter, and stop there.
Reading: 89007.1116 m³
